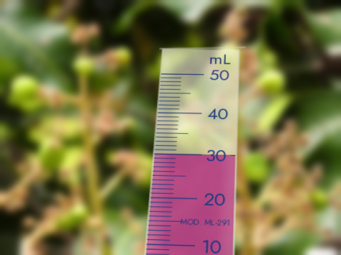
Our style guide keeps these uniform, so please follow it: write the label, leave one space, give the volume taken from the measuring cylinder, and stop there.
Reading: 30 mL
